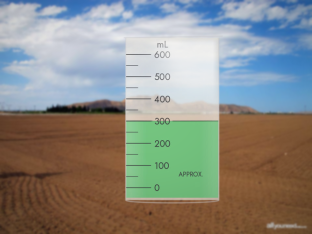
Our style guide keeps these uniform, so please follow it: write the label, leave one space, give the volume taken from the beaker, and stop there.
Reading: 300 mL
